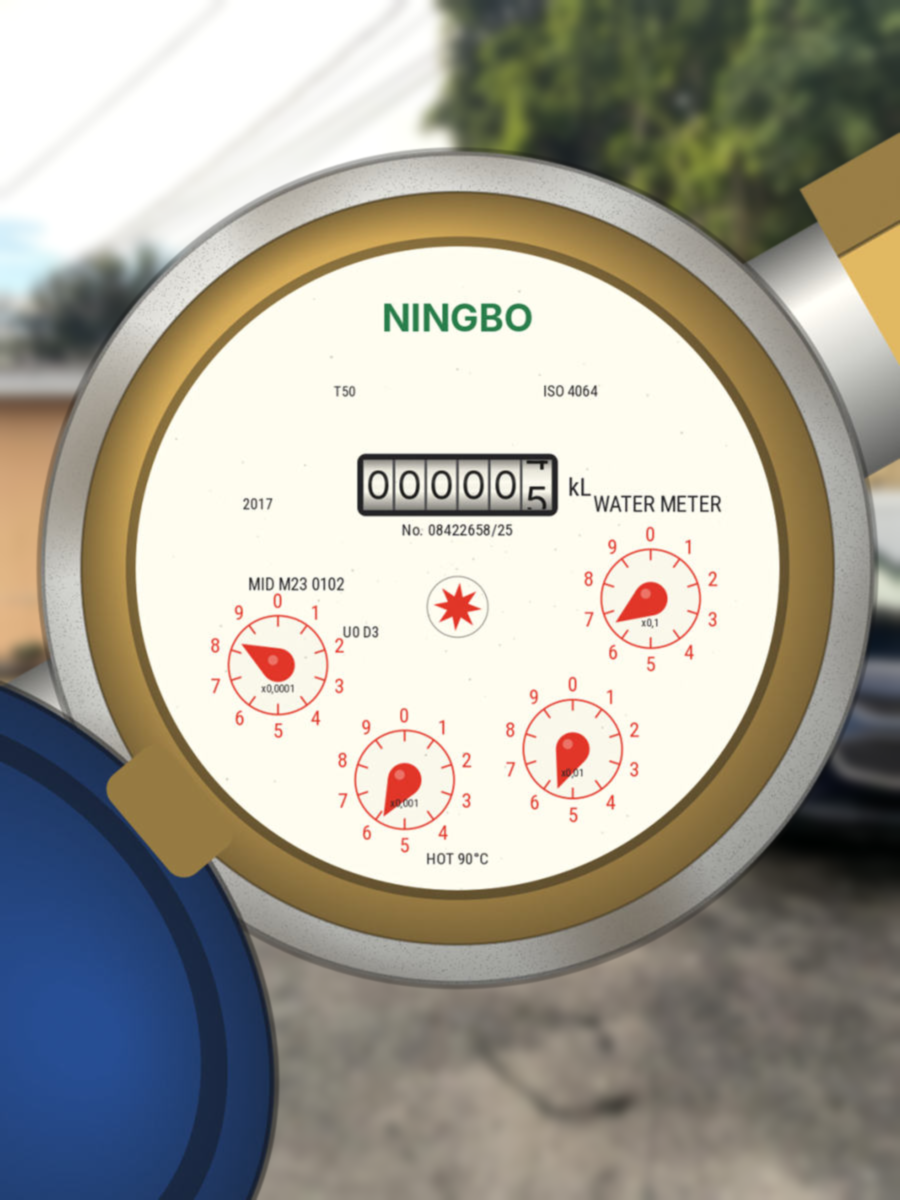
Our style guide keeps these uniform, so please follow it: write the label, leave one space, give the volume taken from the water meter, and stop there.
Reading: 4.6558 kL
